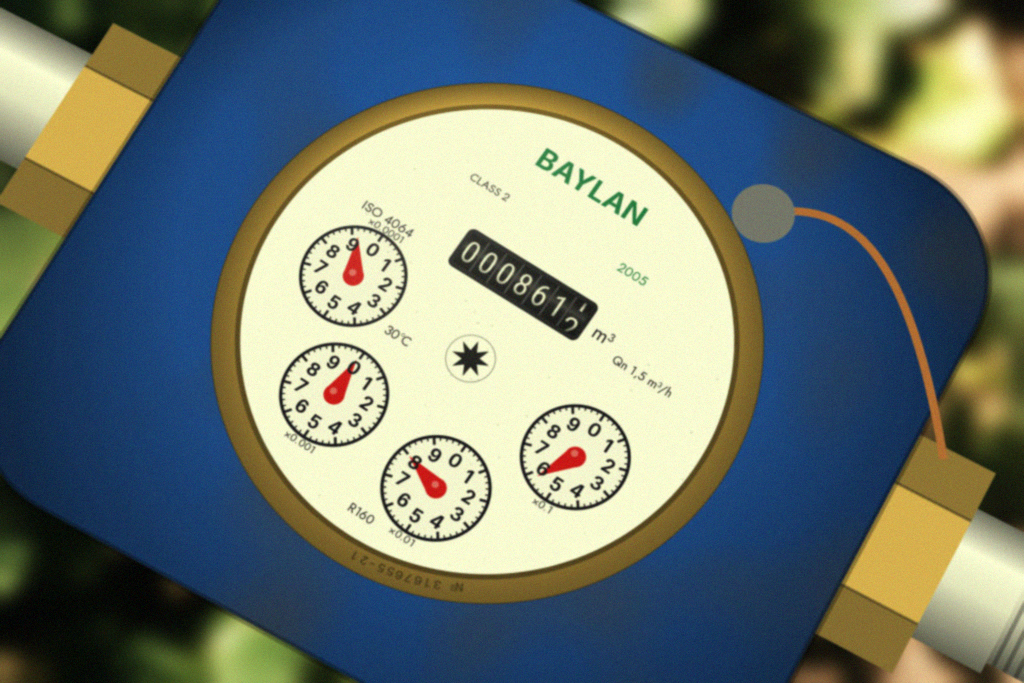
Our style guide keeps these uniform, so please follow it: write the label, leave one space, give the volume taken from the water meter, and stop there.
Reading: 8611.5799 m³
